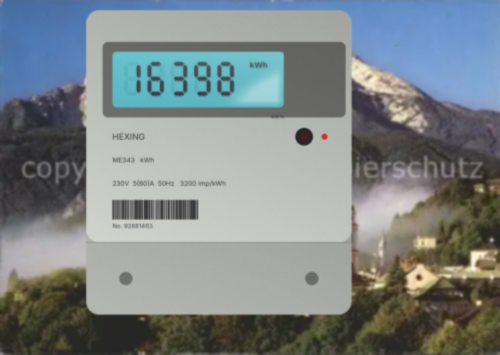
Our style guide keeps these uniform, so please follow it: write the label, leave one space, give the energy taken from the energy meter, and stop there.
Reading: 16398 kWh
